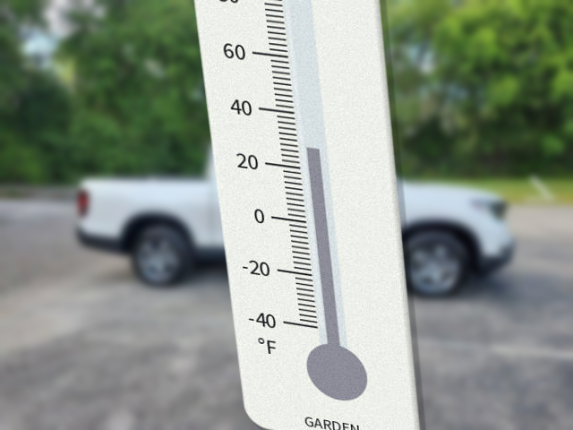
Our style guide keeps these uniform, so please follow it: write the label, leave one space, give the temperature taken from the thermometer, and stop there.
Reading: 28 °F
